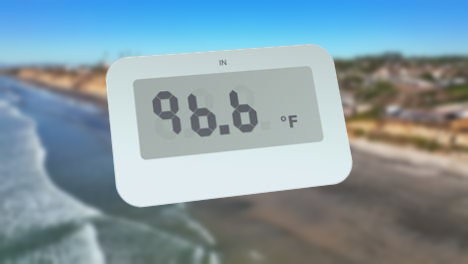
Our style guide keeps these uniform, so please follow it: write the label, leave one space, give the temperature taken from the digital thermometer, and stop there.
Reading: 96.6 °F
